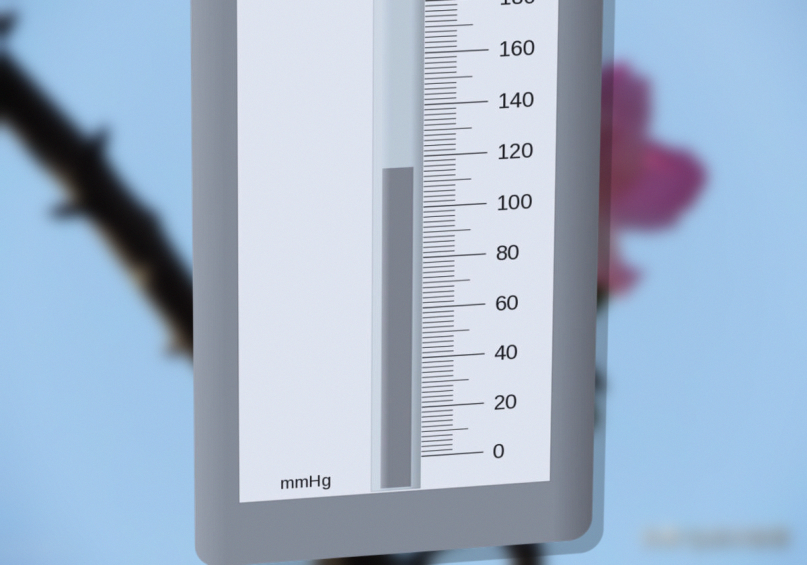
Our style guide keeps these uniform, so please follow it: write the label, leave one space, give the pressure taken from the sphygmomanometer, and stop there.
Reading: 116 mmHg
